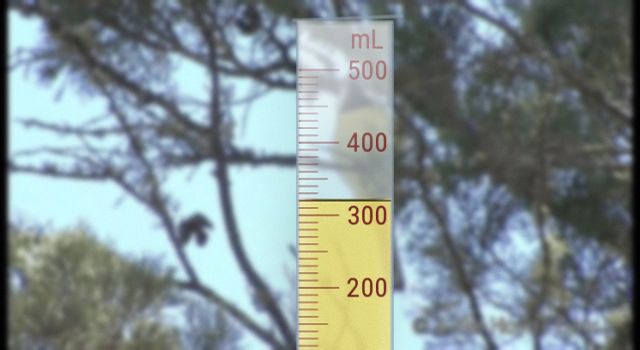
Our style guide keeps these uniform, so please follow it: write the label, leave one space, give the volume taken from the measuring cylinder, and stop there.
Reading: 320 mL
